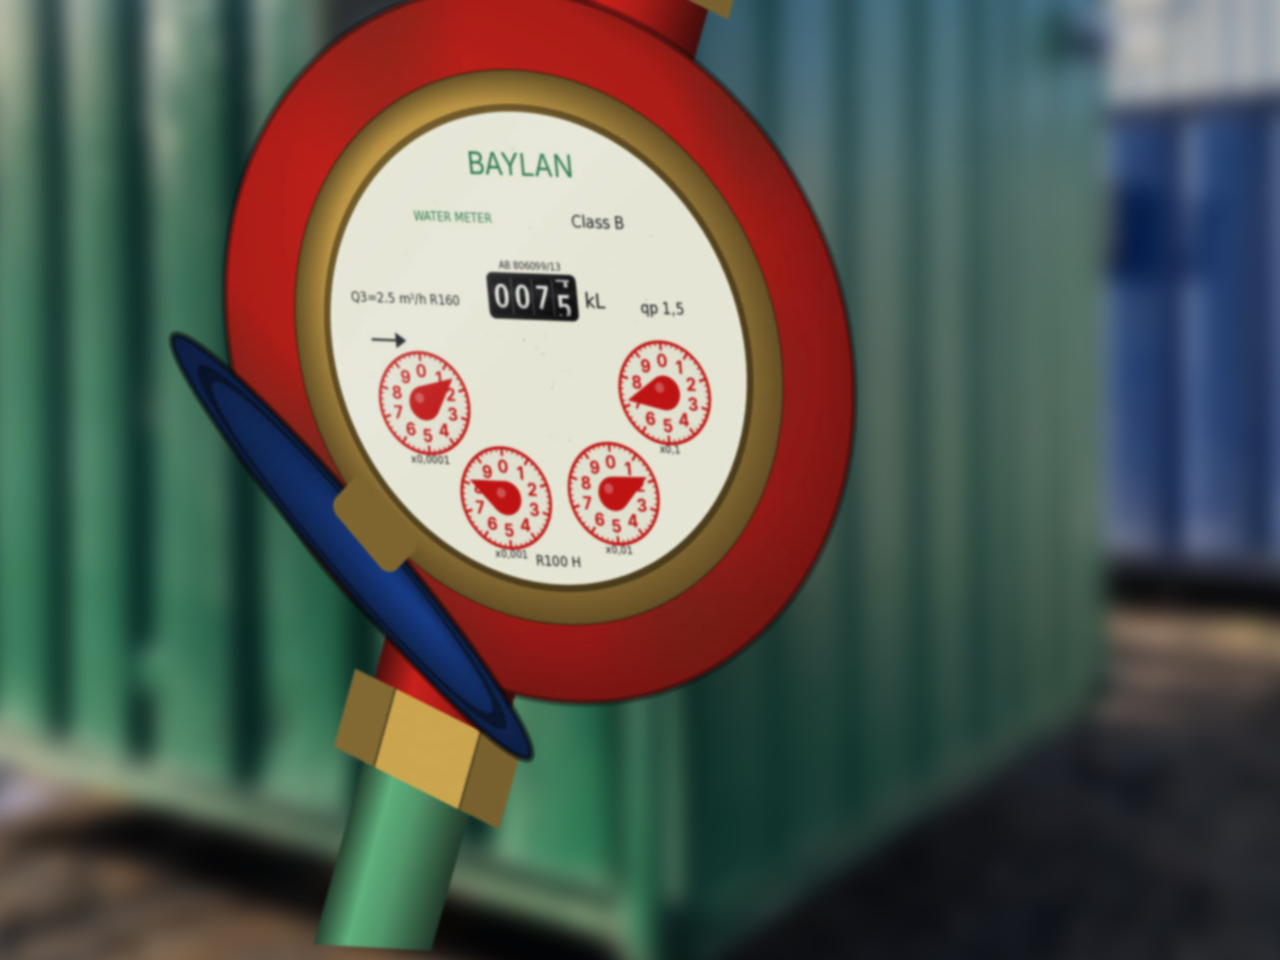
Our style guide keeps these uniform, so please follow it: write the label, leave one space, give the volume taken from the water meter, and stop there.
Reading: 74.7181 kL
